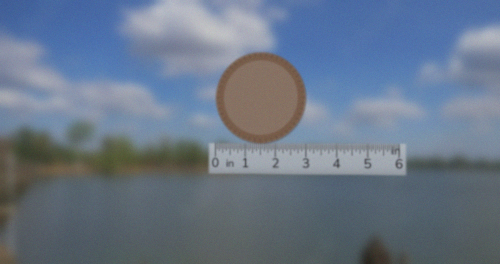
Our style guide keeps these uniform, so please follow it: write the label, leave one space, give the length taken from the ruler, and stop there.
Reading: 3 in
